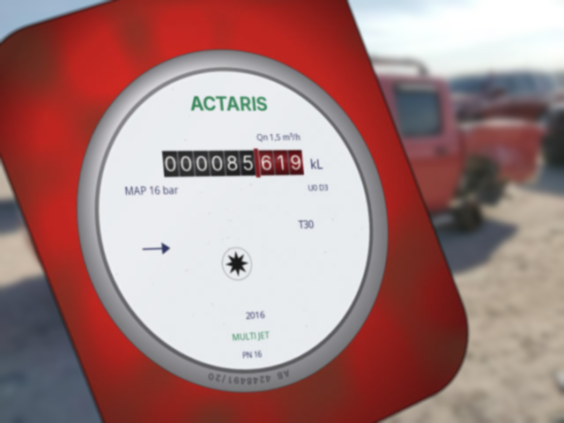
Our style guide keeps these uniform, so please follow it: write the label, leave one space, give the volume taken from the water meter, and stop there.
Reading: 85.619 kL
